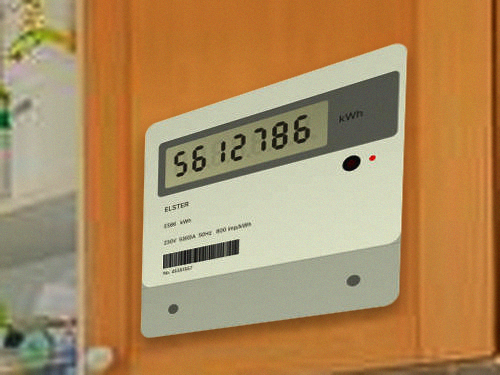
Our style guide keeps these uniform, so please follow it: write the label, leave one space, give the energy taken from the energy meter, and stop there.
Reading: 5612786 kWh
